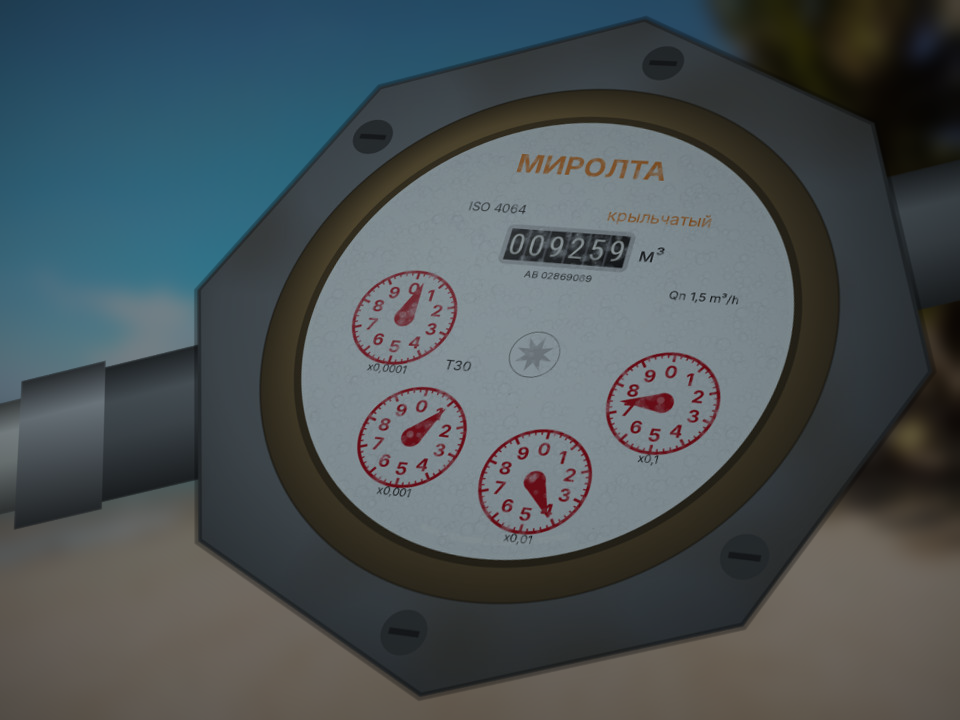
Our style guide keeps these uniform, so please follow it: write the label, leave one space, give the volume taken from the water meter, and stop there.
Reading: 9259.7410 m³
